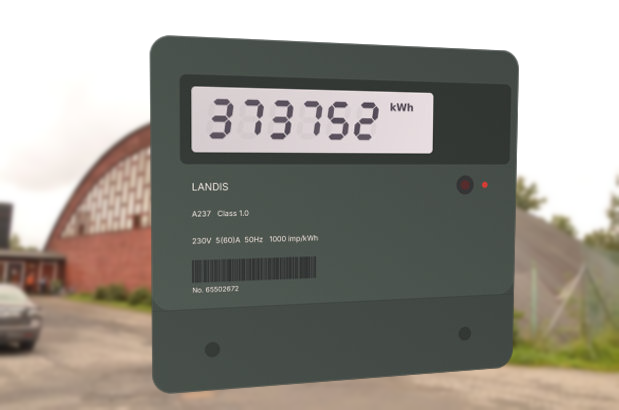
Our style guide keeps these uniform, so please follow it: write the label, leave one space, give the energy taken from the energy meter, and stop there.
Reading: 373752 kWh
